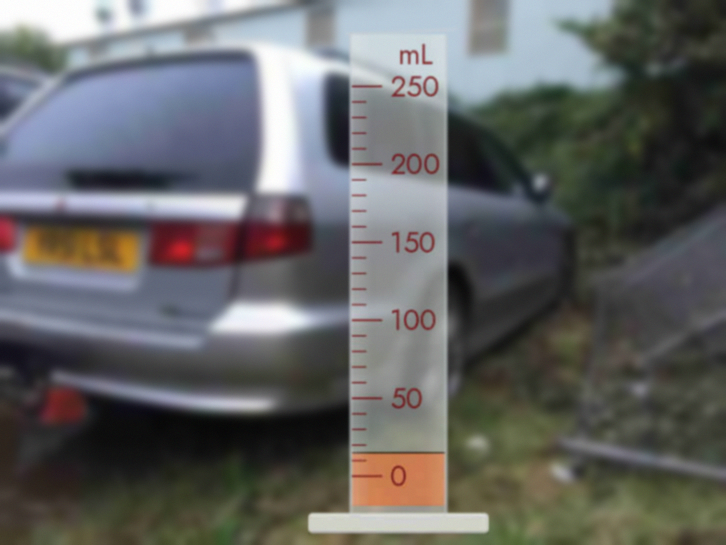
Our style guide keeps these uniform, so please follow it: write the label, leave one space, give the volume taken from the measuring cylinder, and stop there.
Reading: 15 mL
